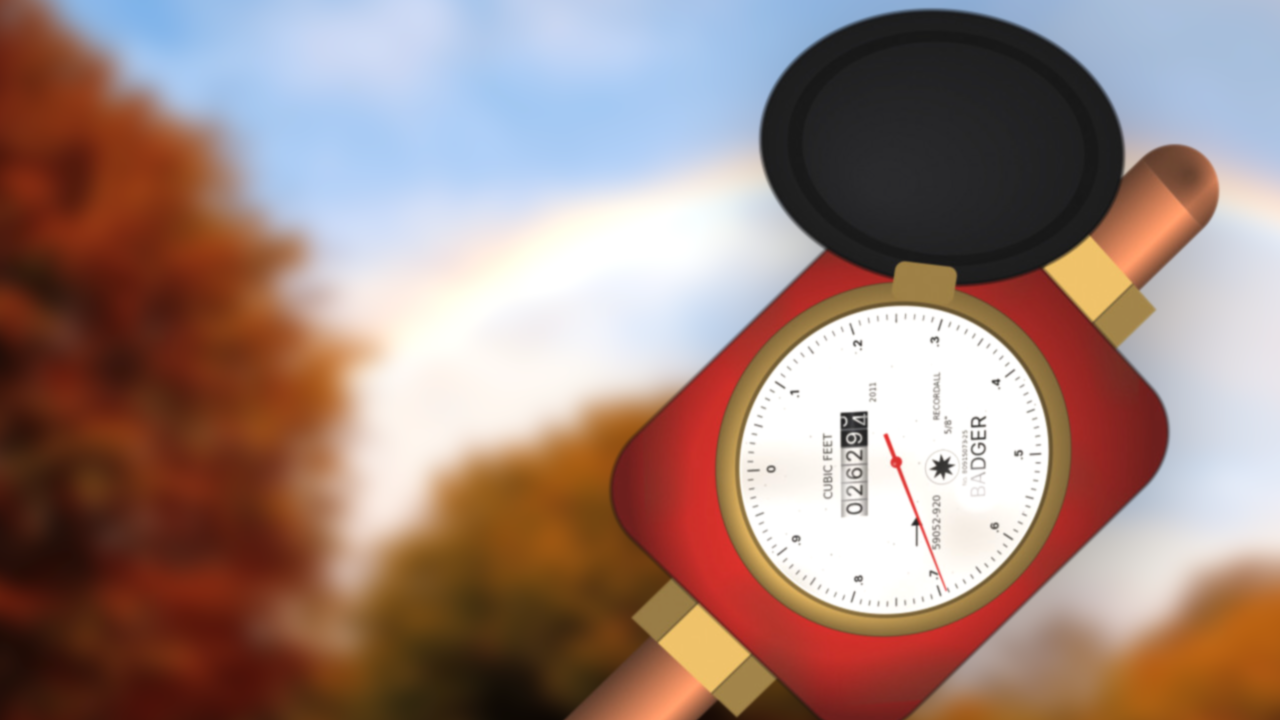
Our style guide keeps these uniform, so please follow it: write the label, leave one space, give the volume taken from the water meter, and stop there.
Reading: 26293.69 ft³
